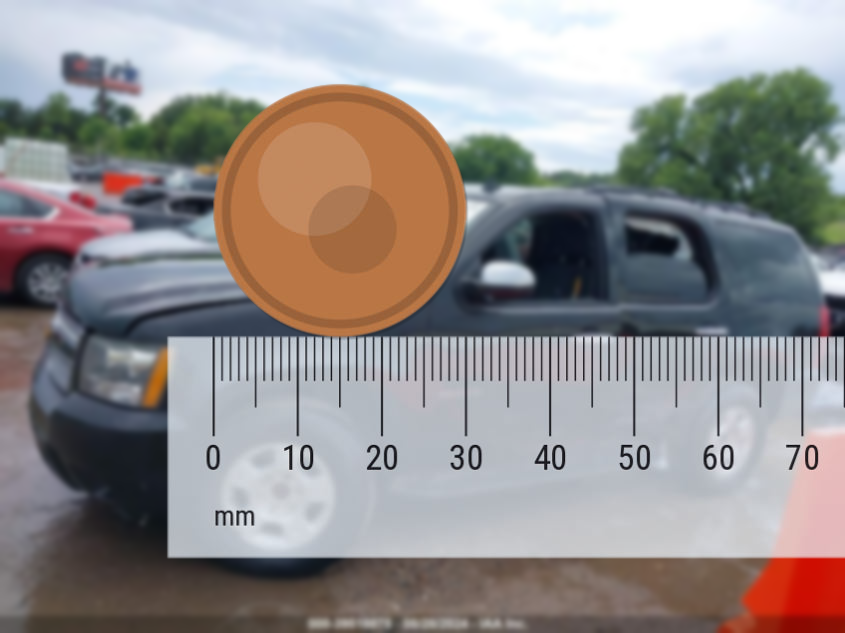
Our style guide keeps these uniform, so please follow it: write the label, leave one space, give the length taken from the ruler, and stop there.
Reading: 30 mm
